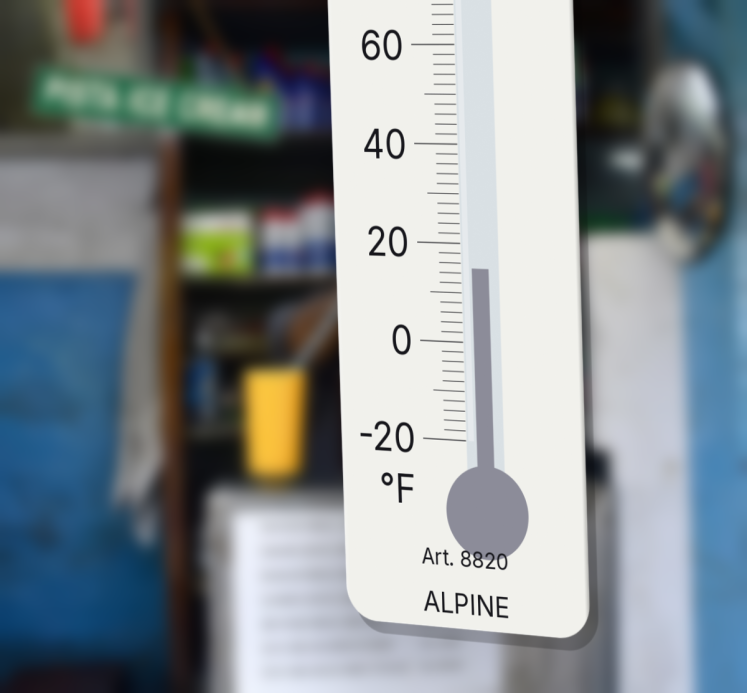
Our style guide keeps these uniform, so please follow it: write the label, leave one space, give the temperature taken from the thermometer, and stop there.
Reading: 15 °F
